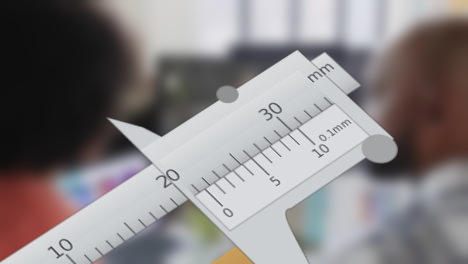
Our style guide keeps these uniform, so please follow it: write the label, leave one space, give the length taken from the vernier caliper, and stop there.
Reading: 21.5 mm
